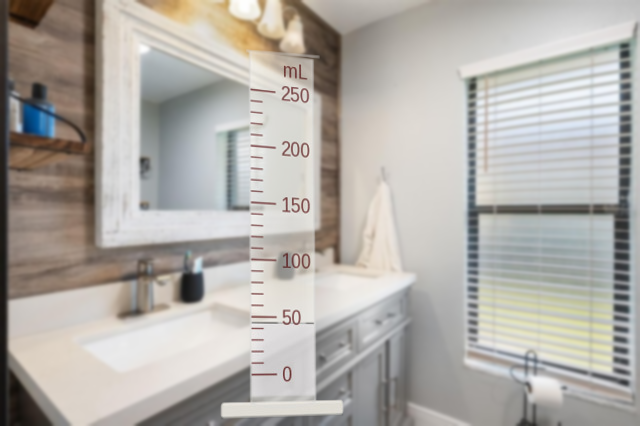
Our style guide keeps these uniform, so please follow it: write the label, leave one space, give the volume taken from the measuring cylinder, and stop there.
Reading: 45 mL
